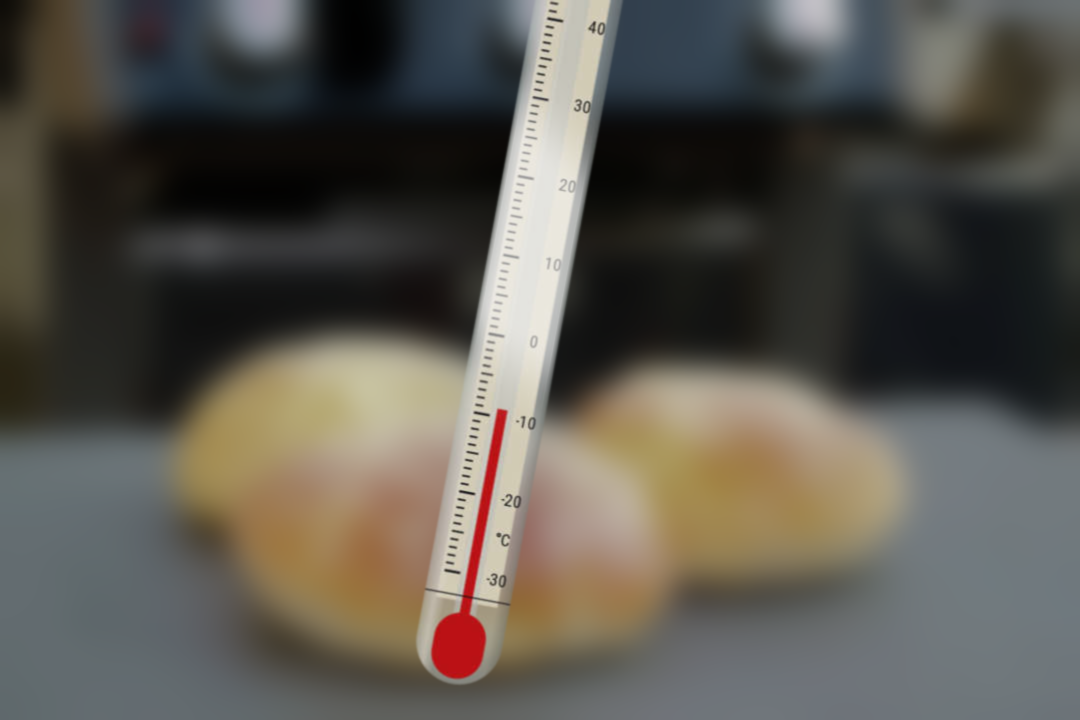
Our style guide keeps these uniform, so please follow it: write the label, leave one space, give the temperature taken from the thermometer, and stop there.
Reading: -9 °C
